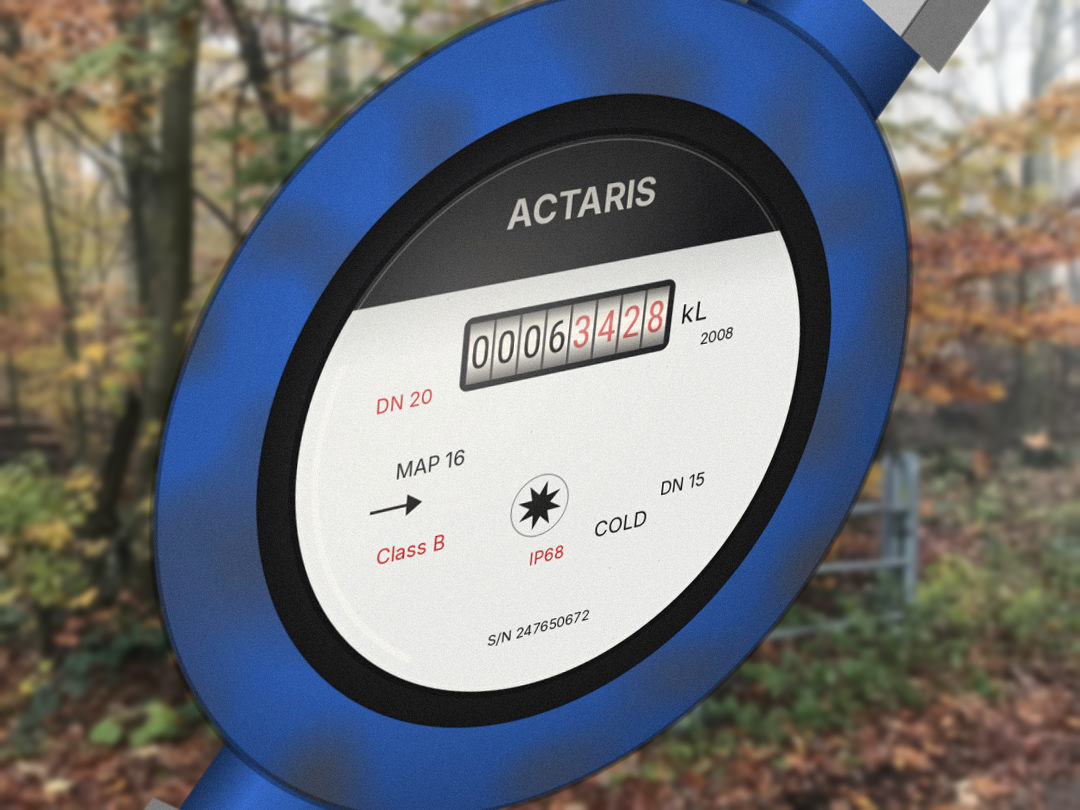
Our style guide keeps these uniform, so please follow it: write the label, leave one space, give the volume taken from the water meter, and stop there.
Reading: 6.3428 kL
